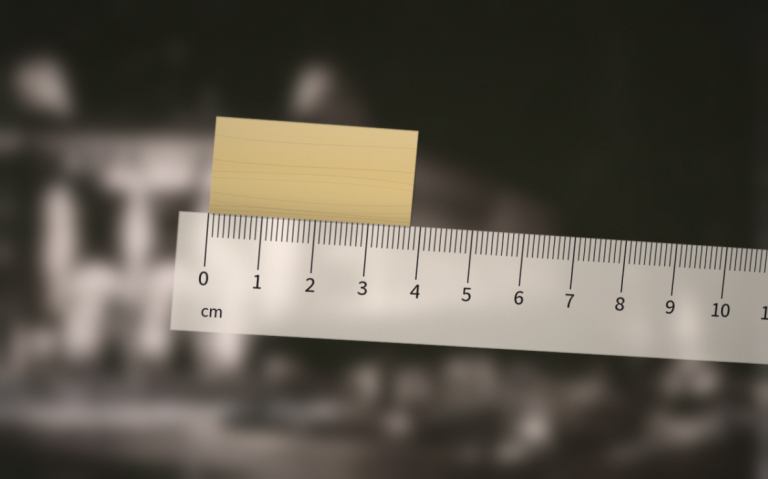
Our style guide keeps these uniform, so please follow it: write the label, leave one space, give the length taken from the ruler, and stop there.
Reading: 3.8 cm
